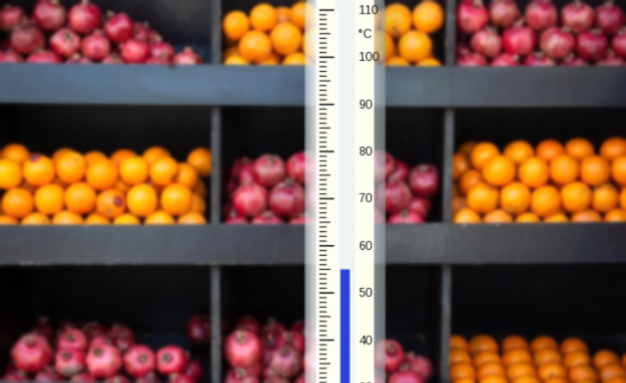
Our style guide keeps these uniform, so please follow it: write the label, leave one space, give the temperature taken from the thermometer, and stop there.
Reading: 55 °C
